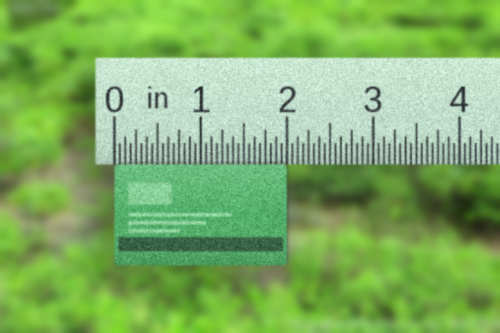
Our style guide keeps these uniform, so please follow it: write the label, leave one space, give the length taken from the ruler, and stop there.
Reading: 2 in
